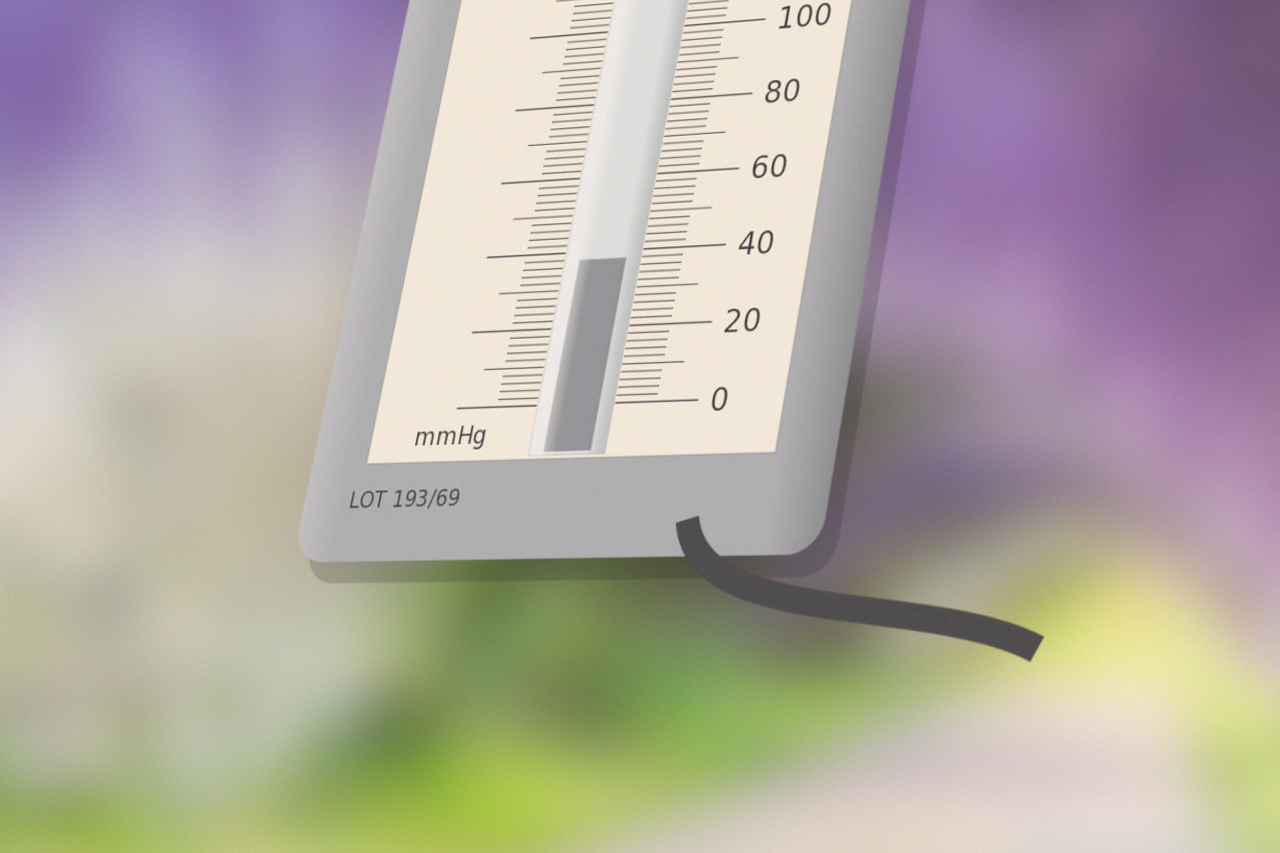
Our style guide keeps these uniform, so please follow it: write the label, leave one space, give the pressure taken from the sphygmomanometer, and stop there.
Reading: 38 mmHg
